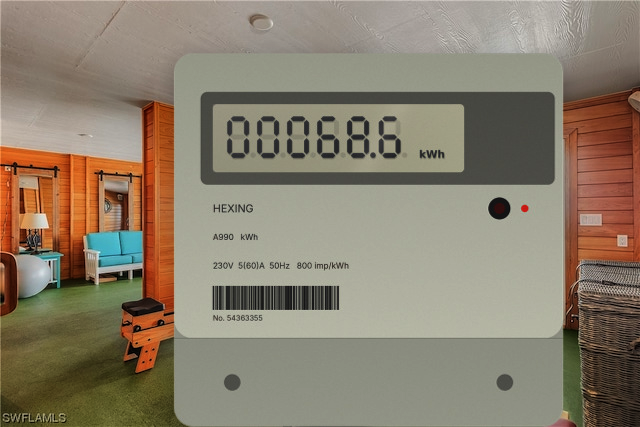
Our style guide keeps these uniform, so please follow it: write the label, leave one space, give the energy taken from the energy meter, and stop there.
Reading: 68.6 kWh
